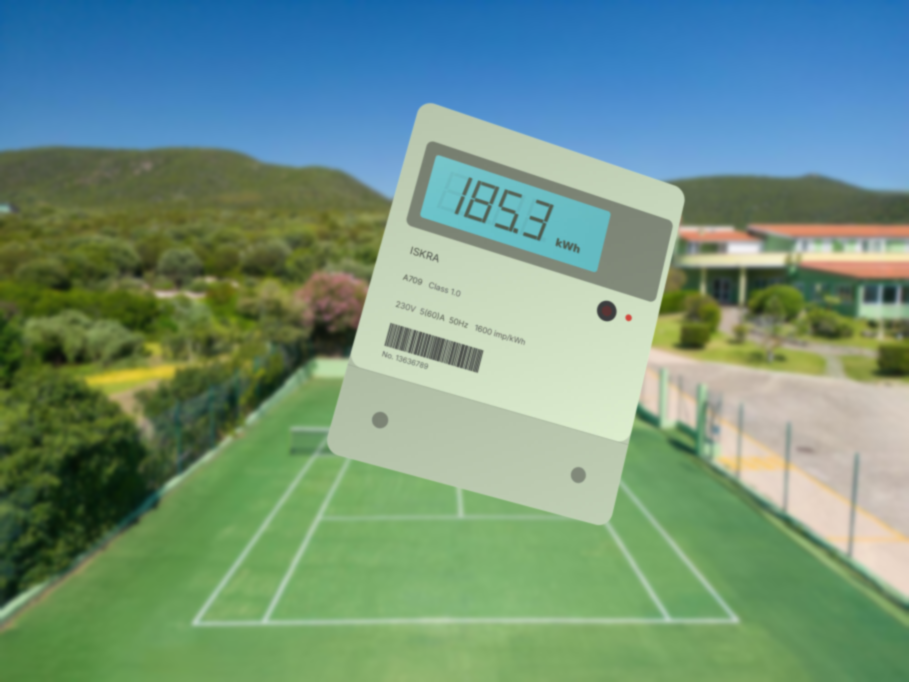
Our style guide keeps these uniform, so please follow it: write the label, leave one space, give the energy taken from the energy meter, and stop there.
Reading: 185.3 kWh
